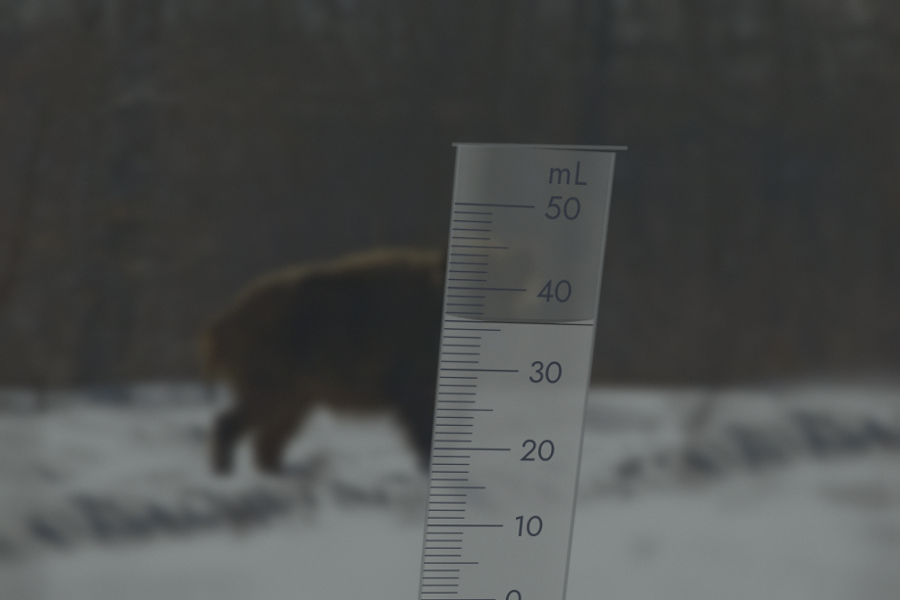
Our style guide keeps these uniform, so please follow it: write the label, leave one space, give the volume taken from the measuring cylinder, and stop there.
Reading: 36 mL
